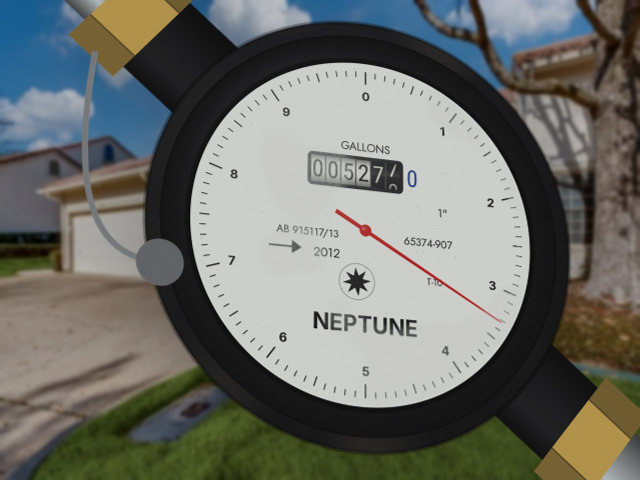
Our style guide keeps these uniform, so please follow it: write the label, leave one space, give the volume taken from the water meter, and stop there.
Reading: 52773.3 gal
